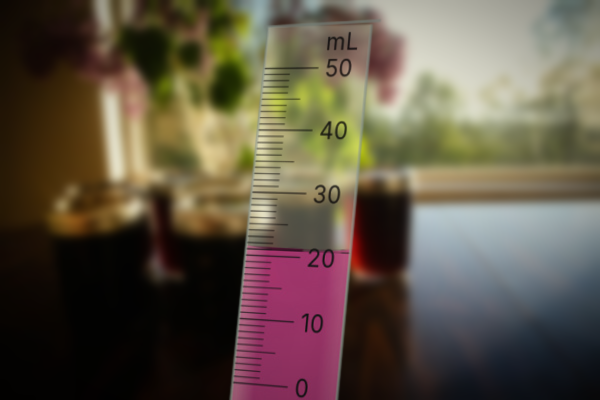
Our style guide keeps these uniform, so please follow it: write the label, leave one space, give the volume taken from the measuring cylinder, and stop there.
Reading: 21 mL
